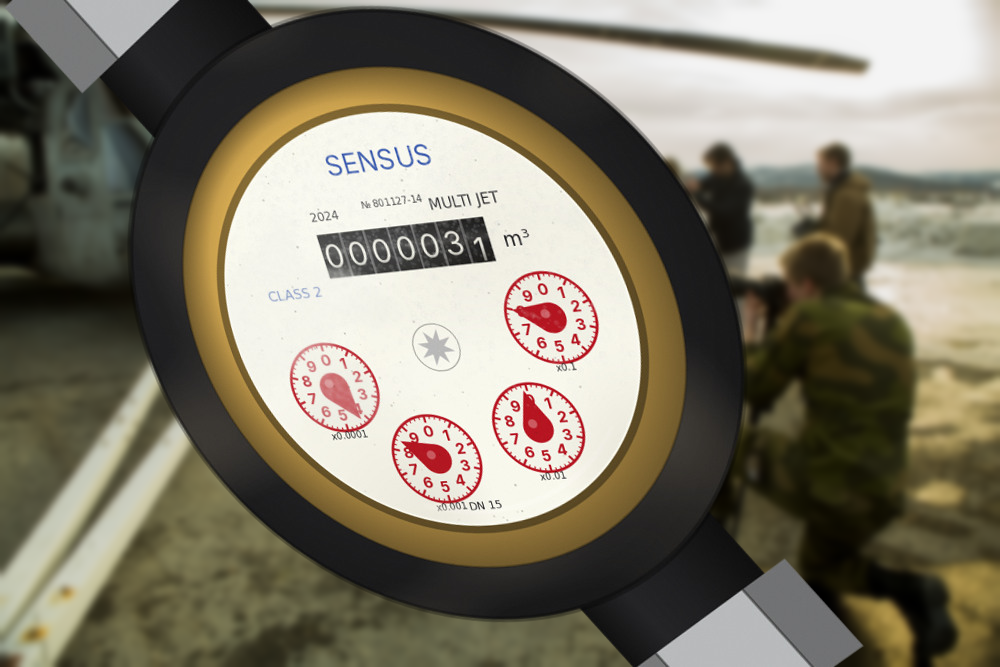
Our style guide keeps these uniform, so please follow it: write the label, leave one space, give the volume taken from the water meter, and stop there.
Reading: 30.7984 m³
